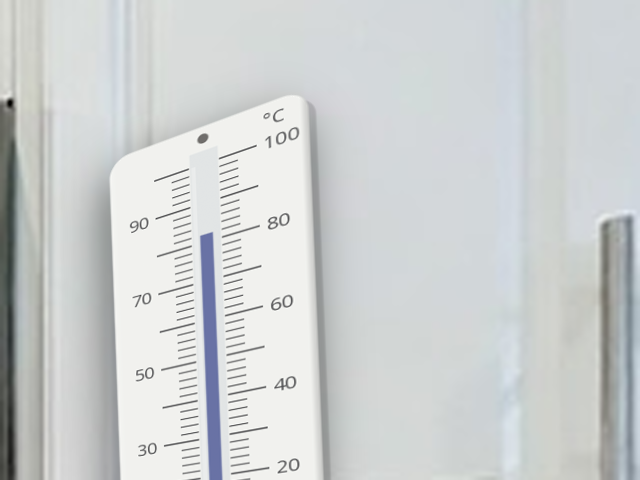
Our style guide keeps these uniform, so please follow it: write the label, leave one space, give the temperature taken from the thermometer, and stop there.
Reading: 82 °C
